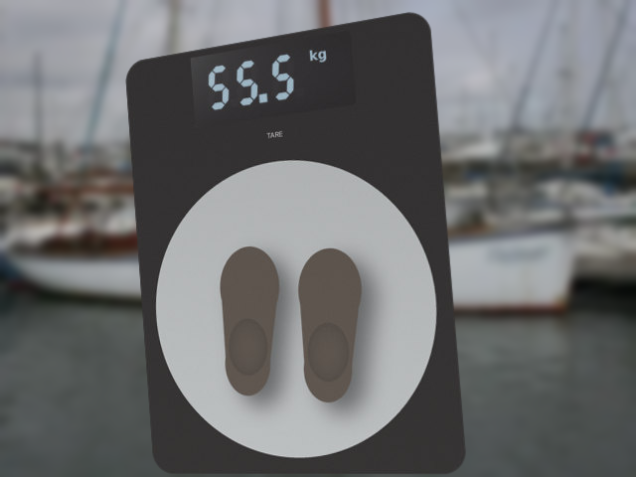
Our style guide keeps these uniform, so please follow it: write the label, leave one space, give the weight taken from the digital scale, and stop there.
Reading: 55.5 kg
